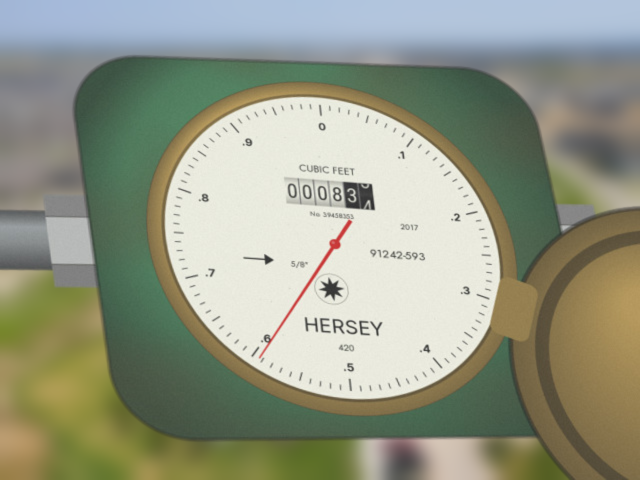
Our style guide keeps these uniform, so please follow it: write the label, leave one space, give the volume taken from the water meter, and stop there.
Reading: 833.59 ft³
